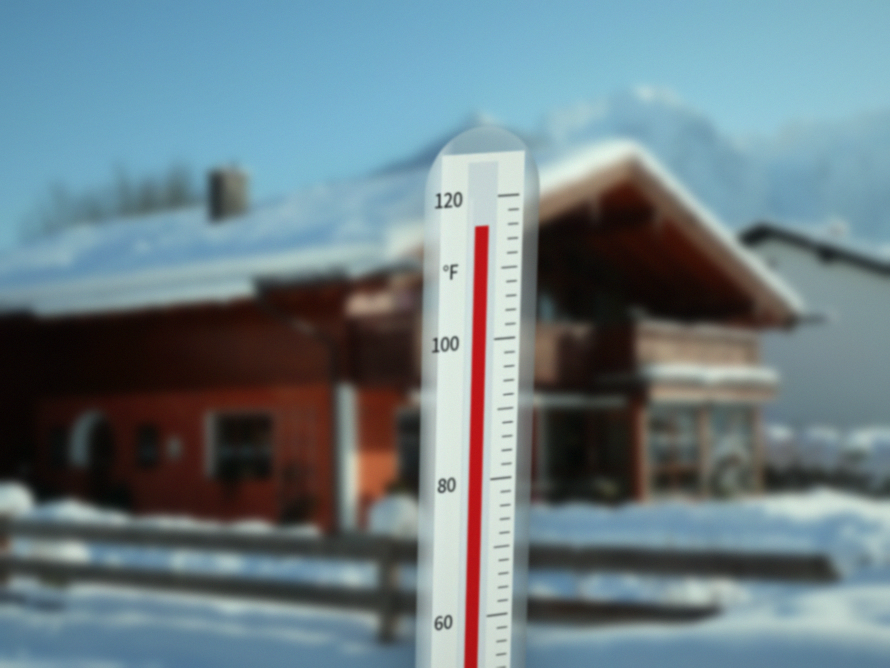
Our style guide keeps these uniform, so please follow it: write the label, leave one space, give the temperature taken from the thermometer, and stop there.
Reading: 116 °F
